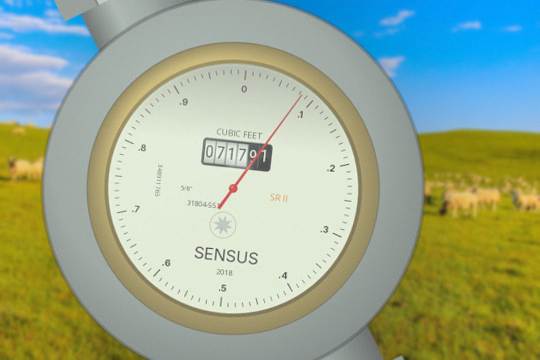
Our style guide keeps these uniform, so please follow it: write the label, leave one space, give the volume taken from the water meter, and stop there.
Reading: 71791.08 ft³
